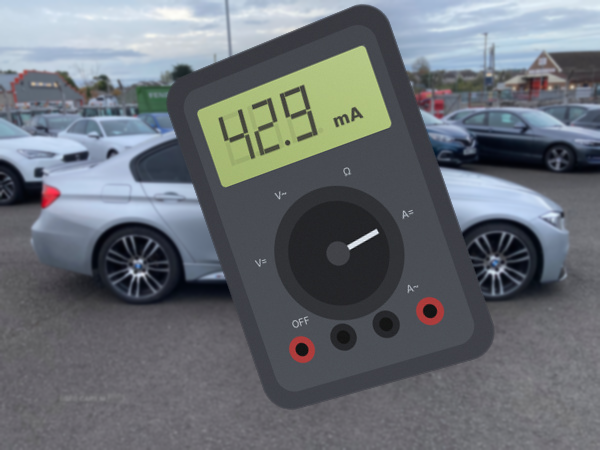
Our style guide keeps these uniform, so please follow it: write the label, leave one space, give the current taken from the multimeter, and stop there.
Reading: 42.9 mA
